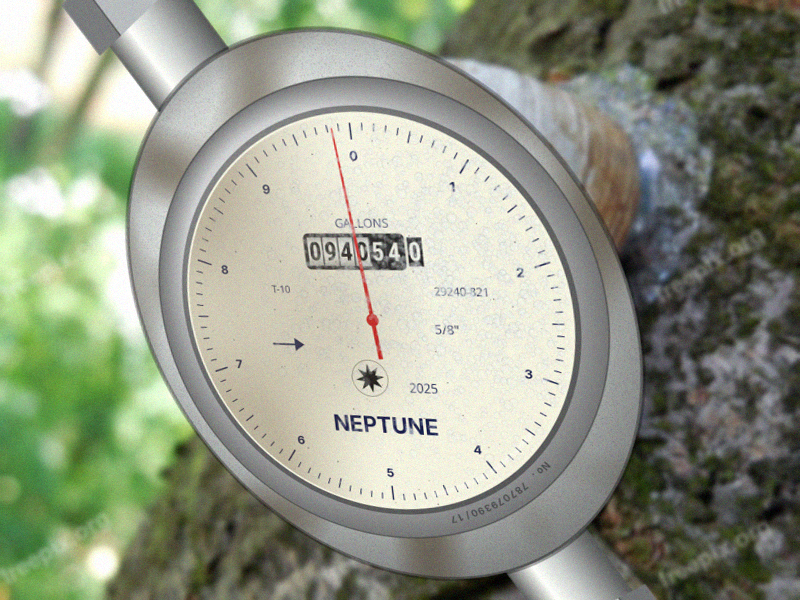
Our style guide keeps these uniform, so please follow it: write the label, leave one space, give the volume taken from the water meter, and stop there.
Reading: 940539.8 gal
